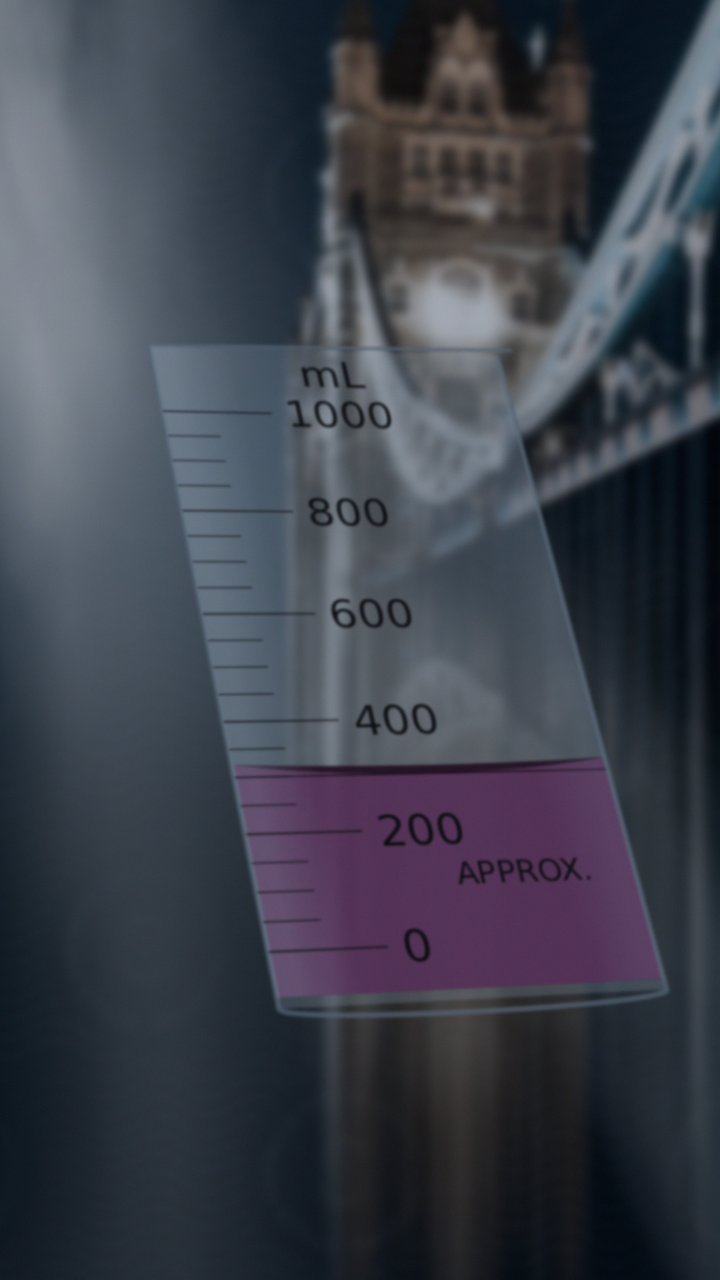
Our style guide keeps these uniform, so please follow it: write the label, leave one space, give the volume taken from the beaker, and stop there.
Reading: 300 mL
